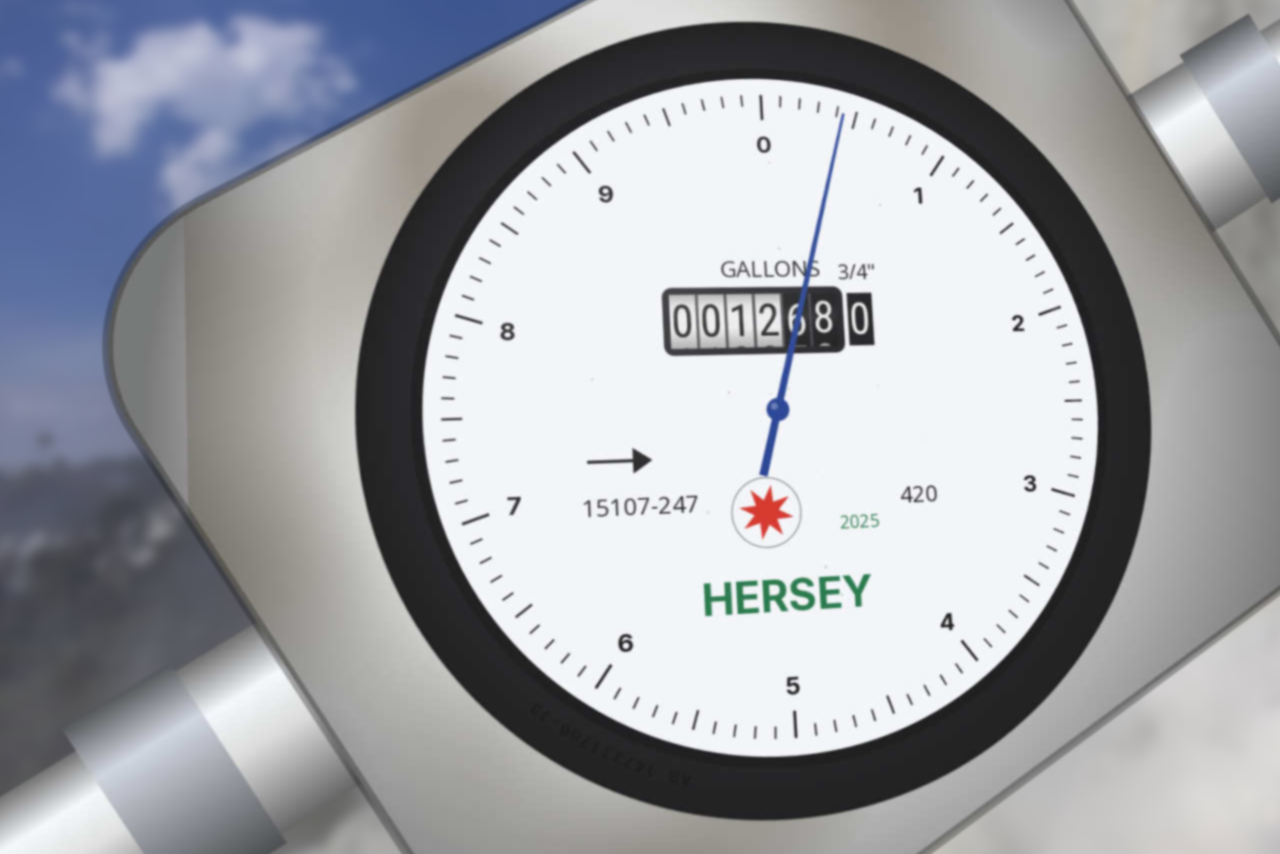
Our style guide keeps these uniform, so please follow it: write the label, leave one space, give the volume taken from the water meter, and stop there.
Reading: 12680.4 gal
